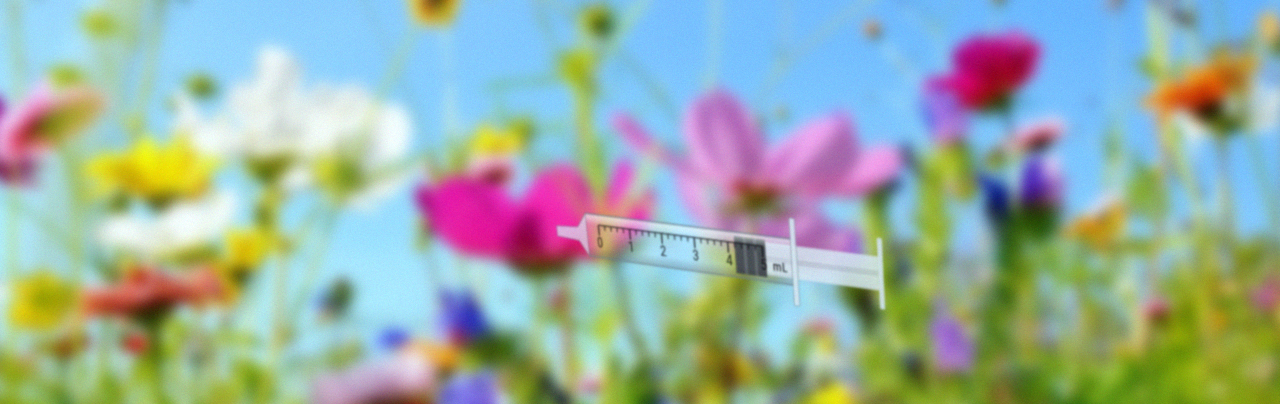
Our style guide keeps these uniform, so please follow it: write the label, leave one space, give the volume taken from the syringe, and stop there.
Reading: 4.2 mL
